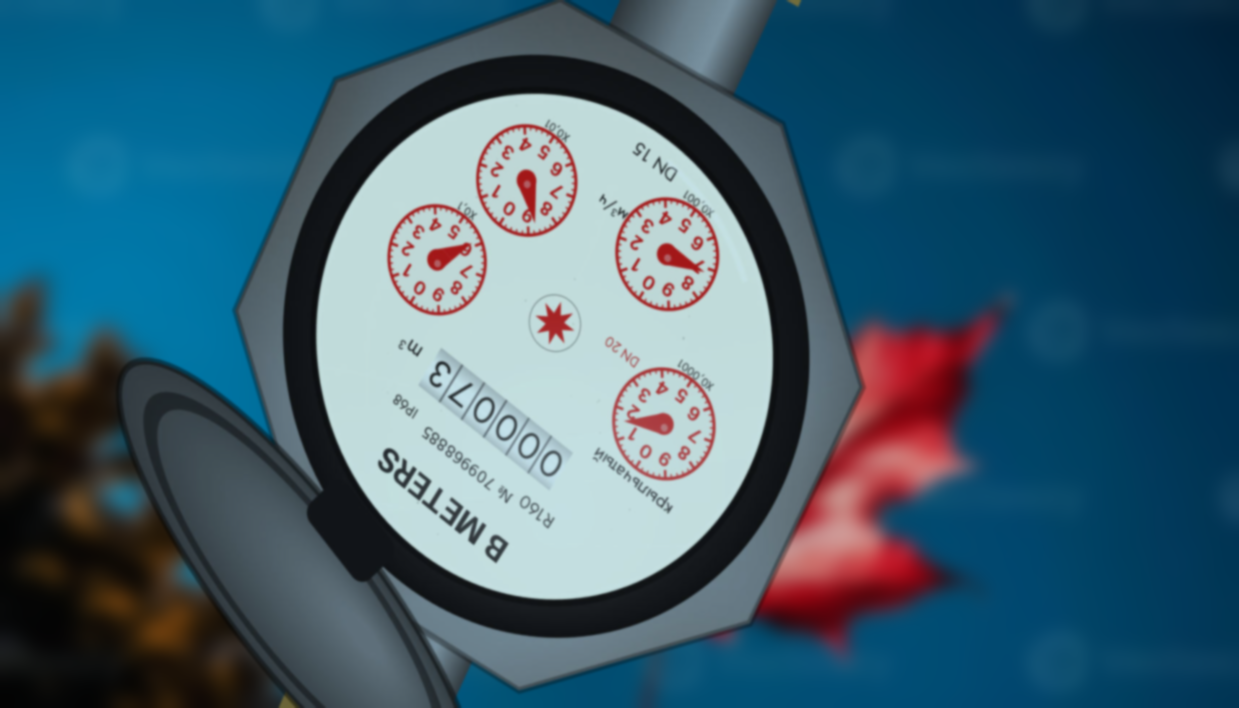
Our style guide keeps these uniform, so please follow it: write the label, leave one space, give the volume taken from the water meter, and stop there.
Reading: 73.5871 m³
